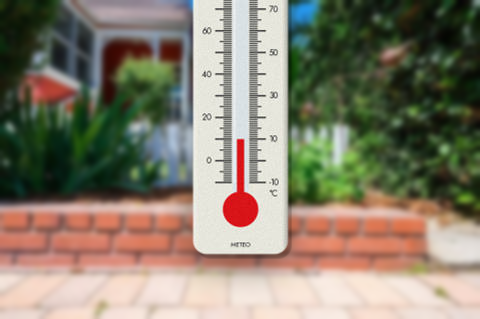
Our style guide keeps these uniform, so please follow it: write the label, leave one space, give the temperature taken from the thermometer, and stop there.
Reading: 10 °C
